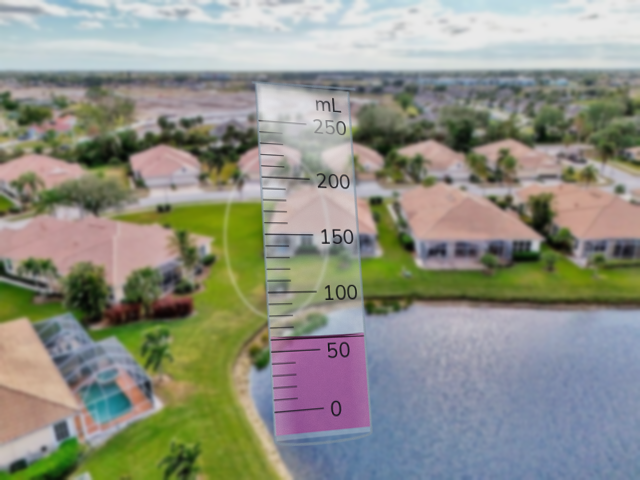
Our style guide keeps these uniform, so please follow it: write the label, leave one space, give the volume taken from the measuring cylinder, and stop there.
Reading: 60 mL
